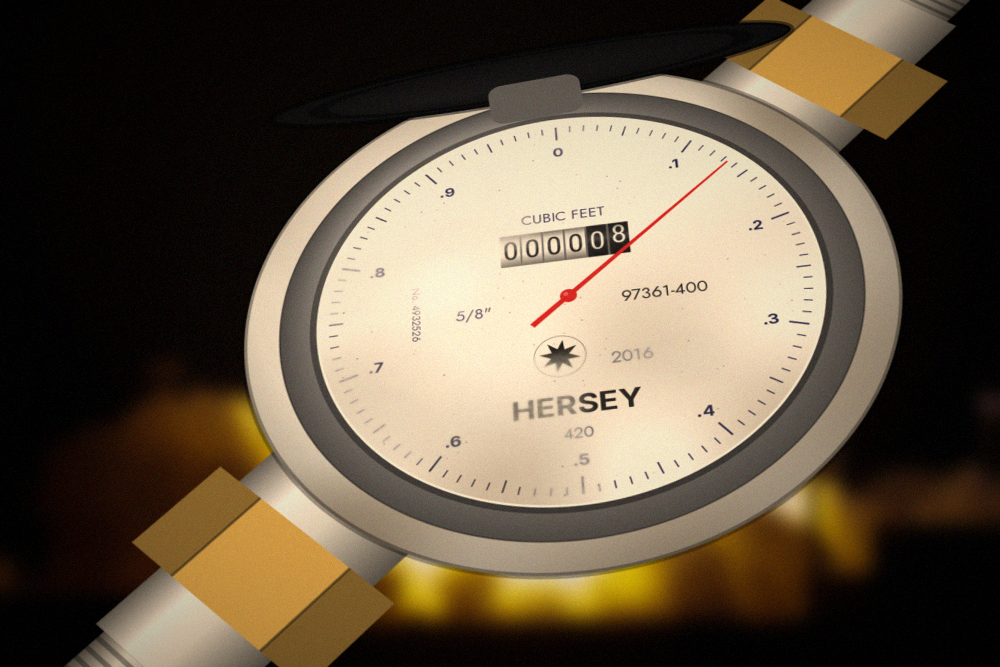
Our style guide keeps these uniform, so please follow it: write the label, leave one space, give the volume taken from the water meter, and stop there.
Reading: 8.13 ft³
